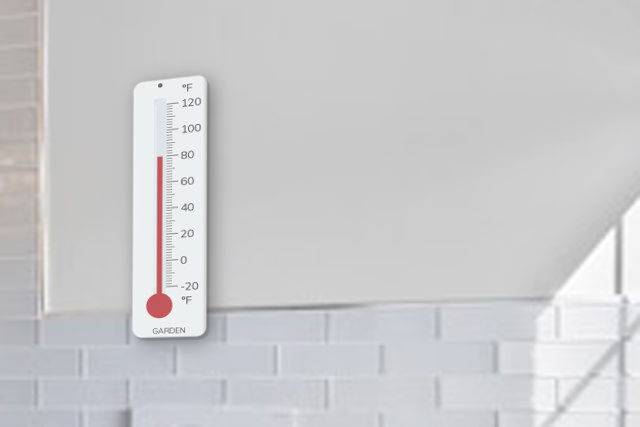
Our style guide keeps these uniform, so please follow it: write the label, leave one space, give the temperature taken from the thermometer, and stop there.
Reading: 80 °F
